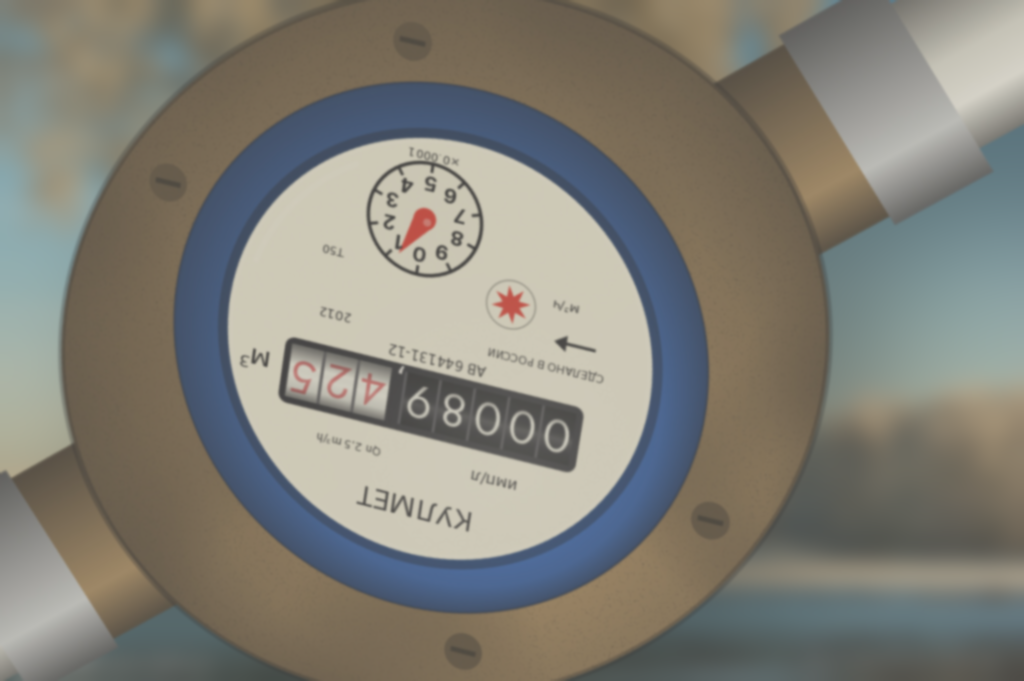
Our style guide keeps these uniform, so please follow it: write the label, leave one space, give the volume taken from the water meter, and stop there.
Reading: 89.4250 m³
